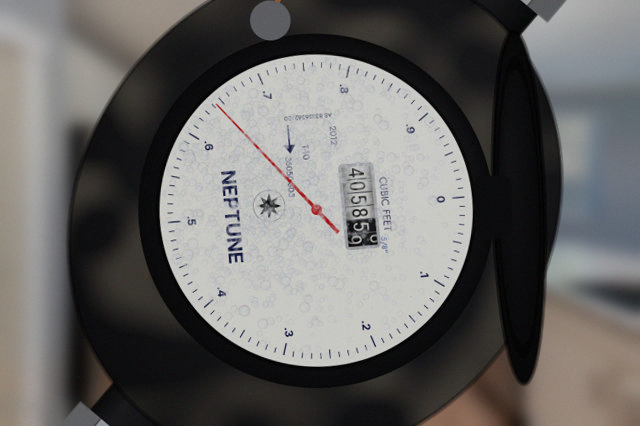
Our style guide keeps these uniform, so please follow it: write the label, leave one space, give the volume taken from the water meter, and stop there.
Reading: 405858.64 ft³
